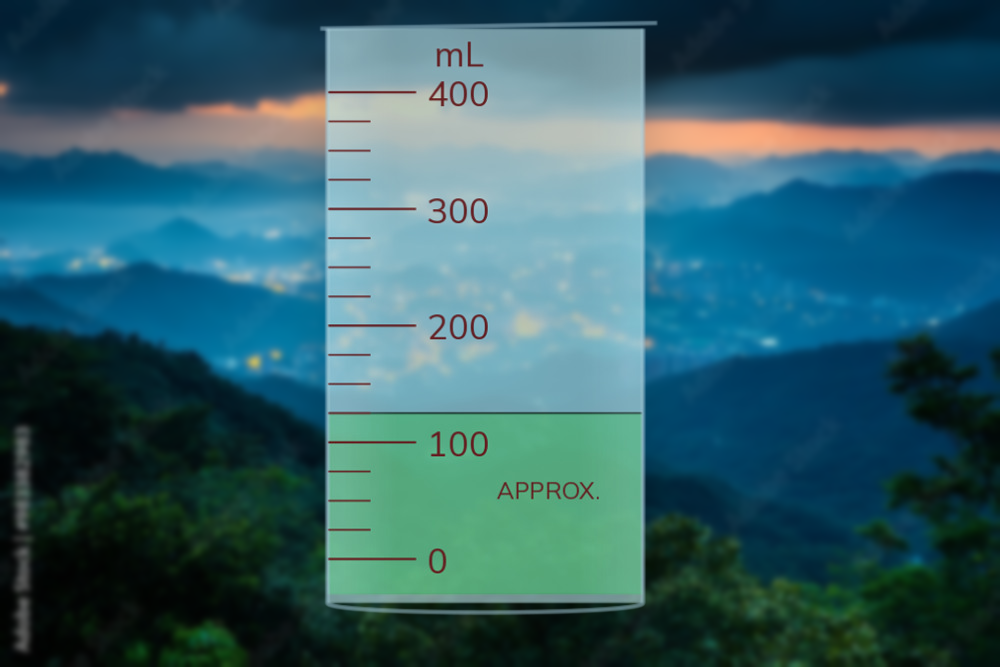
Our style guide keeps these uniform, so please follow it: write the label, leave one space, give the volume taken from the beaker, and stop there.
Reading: 125 mL
